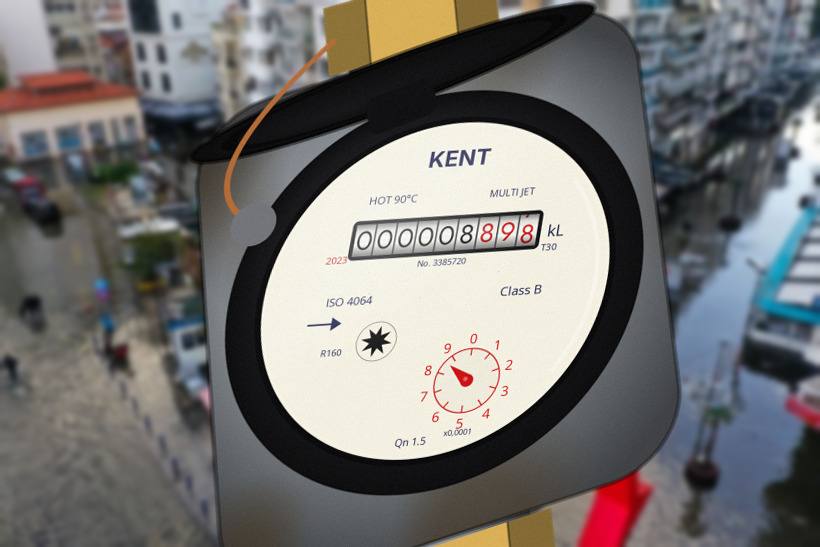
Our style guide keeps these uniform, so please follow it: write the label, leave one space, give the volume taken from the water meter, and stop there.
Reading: 8.8978 kL
